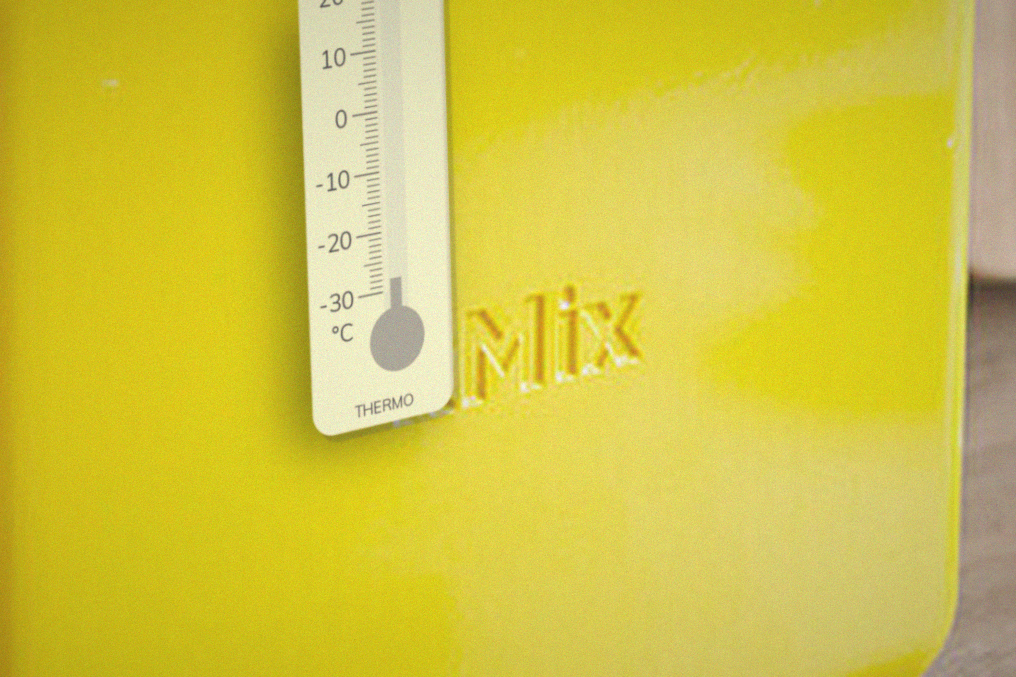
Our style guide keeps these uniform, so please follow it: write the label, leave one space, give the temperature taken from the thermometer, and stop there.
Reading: -28 °C
